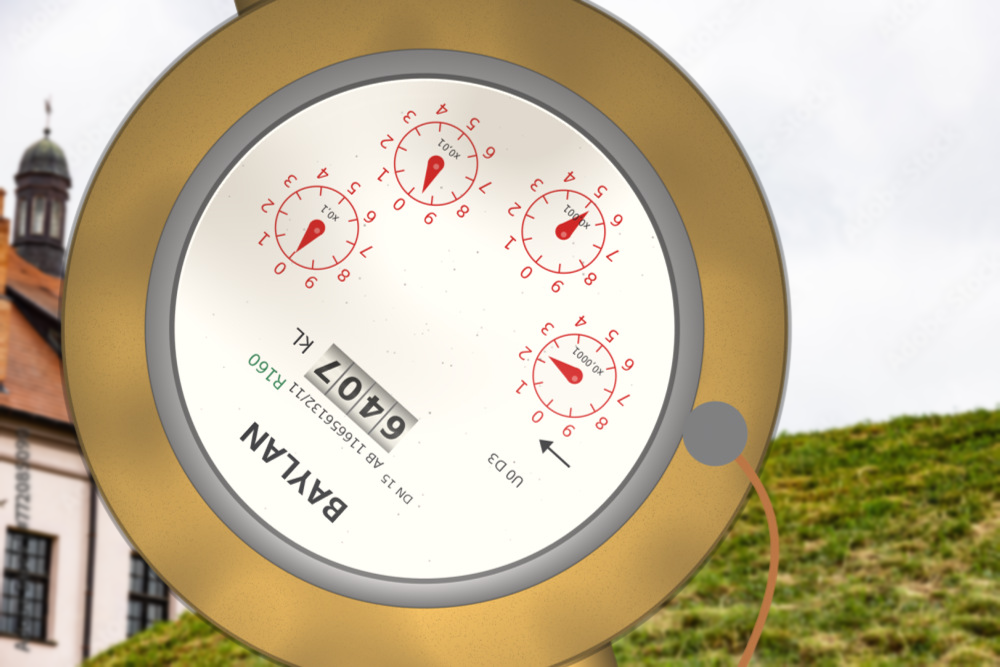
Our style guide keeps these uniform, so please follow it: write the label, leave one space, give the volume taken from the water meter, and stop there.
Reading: 6406.9952 kL
